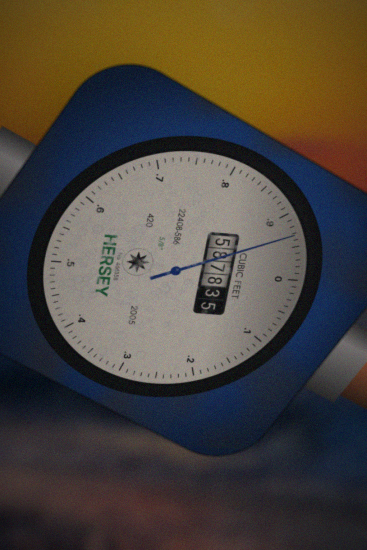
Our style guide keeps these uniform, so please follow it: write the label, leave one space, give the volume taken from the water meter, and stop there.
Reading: 587834.93 ft³
